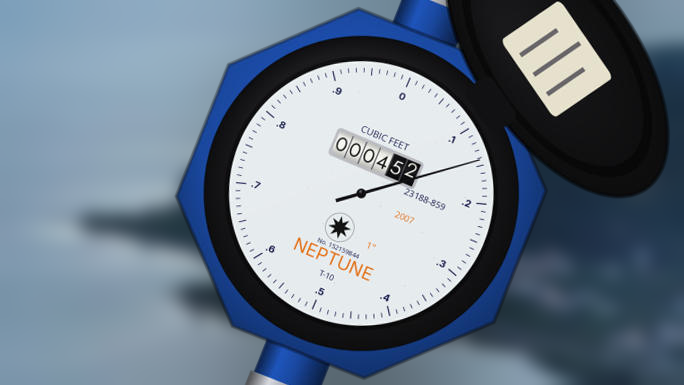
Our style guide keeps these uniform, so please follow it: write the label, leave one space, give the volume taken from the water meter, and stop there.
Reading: 452.14 ft³
